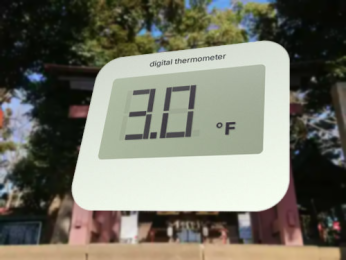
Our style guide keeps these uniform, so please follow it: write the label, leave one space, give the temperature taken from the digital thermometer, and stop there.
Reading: 3.0 °F
